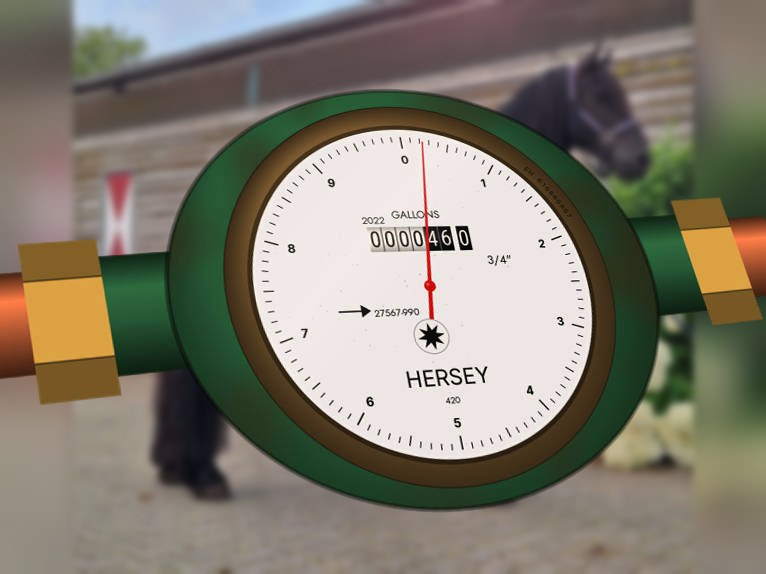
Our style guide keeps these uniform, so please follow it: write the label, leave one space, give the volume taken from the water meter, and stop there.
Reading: 460.2 gal
